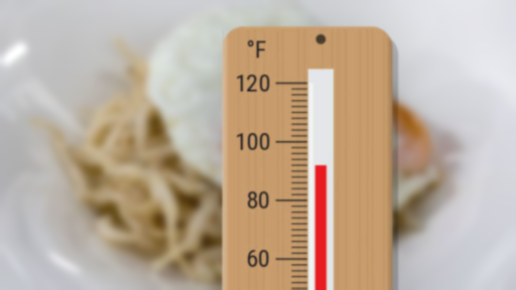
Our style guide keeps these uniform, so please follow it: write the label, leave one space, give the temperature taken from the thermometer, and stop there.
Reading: 92 °F
